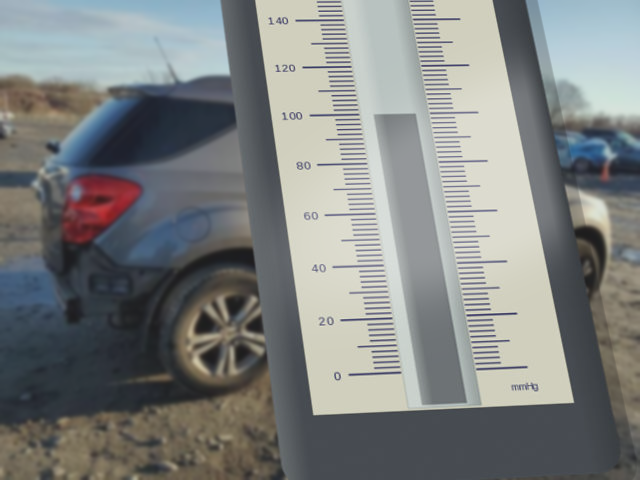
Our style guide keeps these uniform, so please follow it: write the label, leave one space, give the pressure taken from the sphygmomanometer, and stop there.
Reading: 100 mmHg
